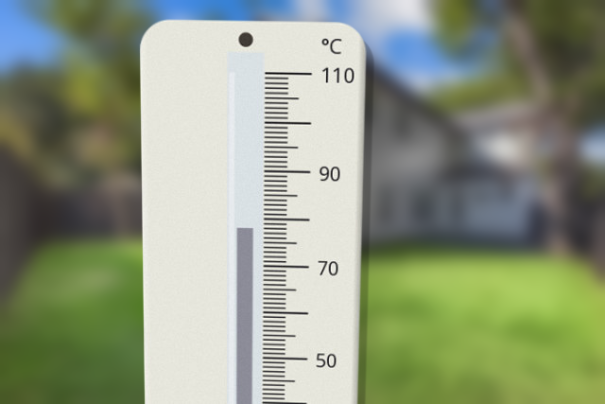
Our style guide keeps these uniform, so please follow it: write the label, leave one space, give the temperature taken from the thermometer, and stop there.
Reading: 78 °C
